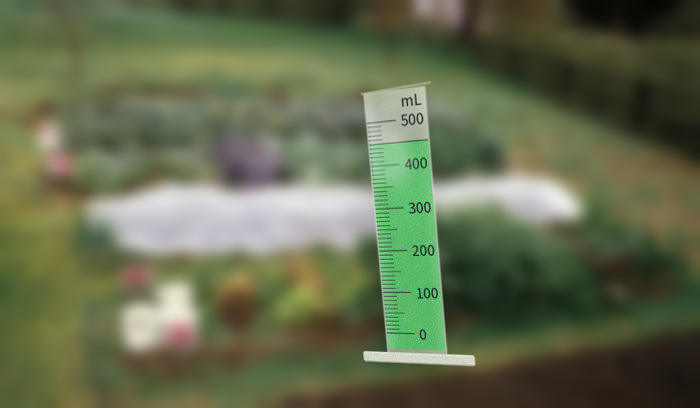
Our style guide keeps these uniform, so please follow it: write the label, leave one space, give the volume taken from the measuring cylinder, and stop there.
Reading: 450 mL
